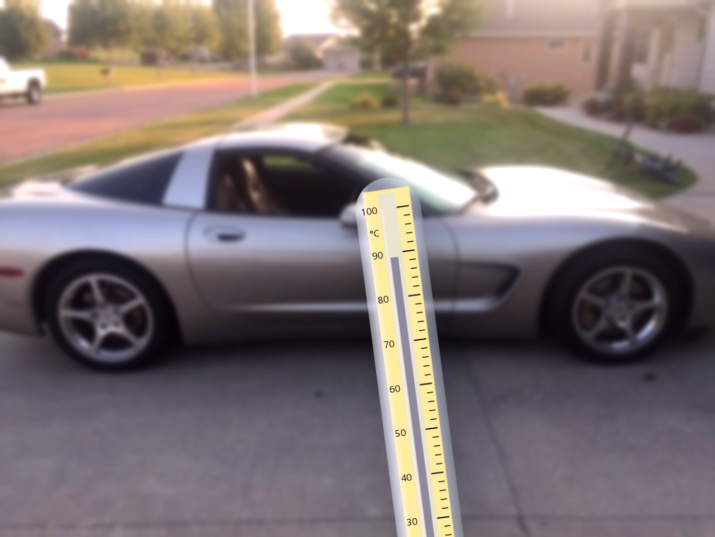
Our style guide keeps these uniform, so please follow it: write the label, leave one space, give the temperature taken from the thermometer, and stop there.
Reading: 89 °C
